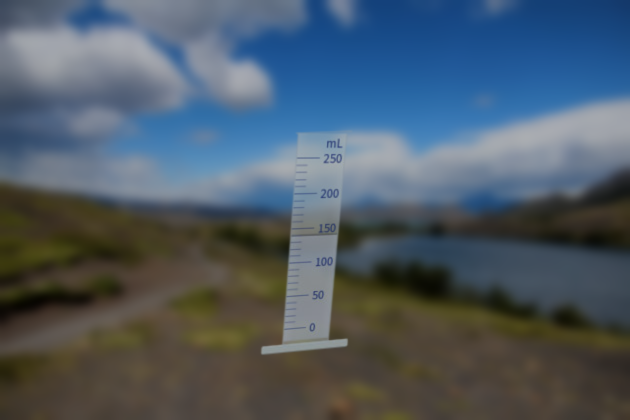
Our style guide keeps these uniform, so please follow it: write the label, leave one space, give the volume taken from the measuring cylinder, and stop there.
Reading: 140 mL
